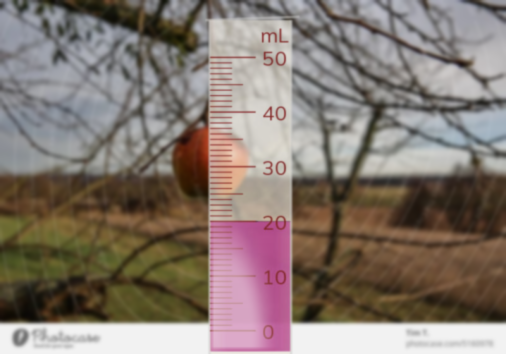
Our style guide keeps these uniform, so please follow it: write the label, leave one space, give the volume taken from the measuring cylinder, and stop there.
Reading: 20 mL
